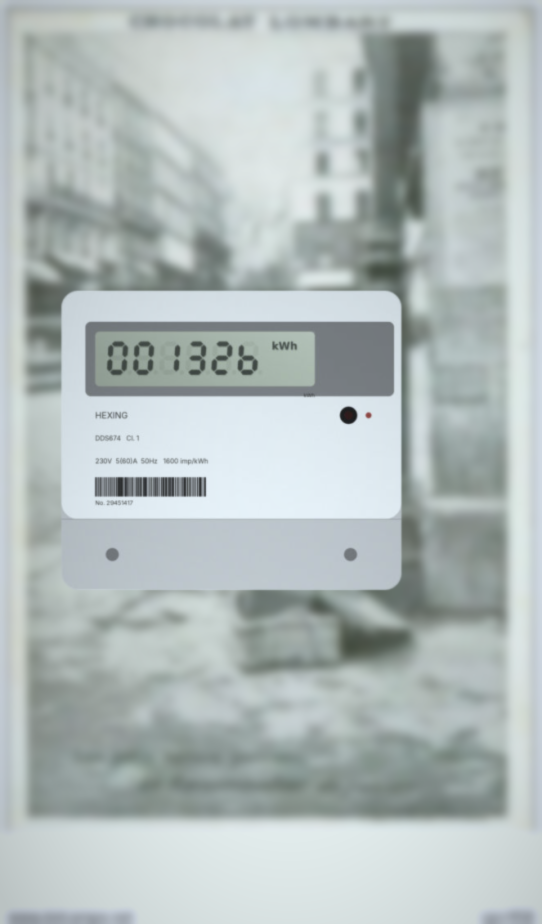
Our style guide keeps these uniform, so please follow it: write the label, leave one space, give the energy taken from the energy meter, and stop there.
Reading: 1326 kWh
